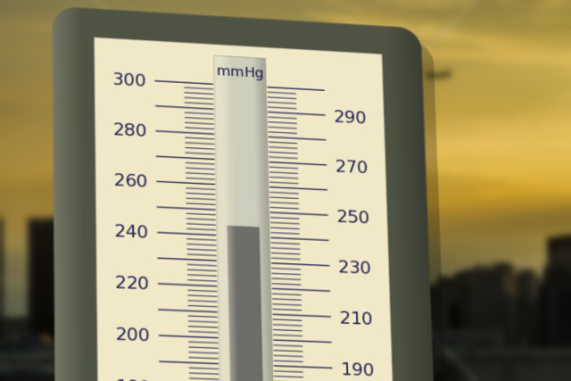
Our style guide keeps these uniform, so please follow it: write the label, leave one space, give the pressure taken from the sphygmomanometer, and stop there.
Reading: 244 mmHg
